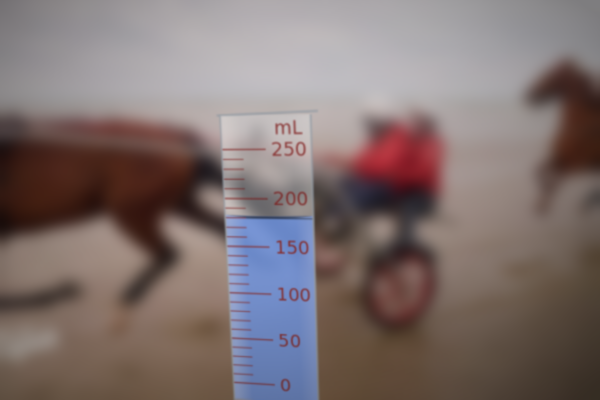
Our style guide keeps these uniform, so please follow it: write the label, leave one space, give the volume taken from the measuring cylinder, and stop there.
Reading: 180 mL
